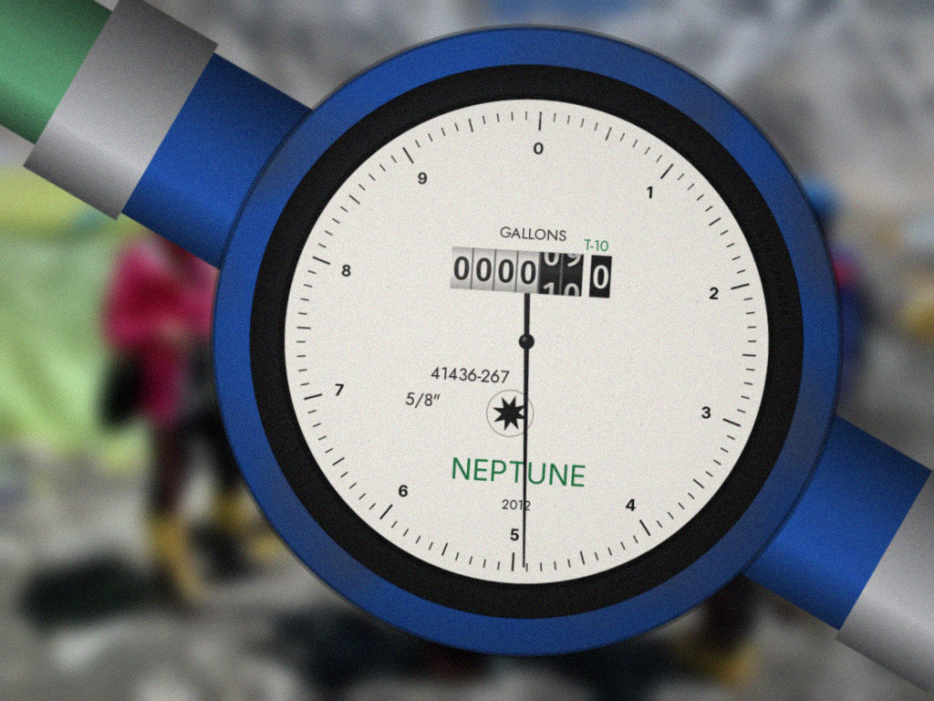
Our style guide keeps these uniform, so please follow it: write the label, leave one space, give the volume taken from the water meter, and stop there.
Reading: 94.9 gal
